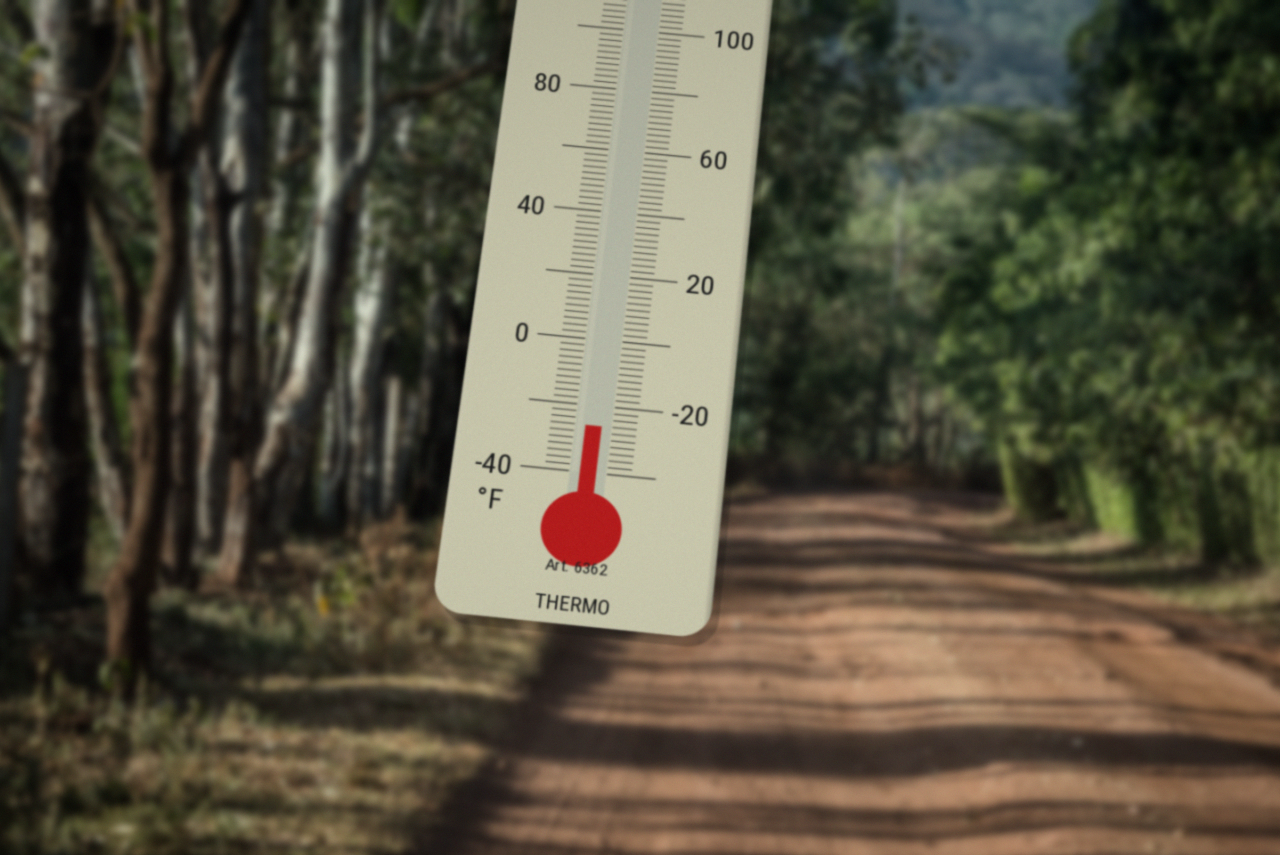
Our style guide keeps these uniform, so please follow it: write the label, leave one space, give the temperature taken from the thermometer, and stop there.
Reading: -26 °F
